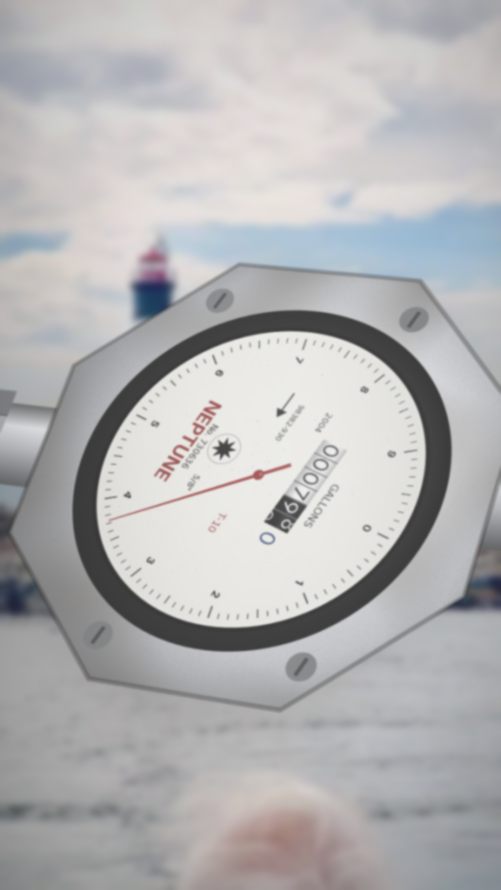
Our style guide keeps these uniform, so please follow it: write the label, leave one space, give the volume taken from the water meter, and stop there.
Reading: 7983.7 gal
